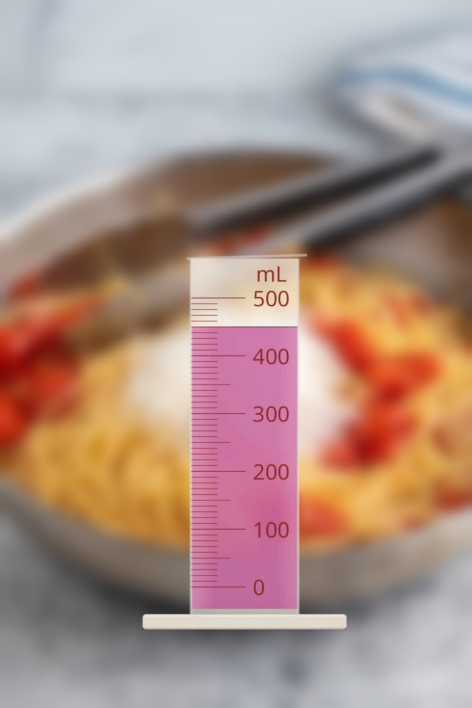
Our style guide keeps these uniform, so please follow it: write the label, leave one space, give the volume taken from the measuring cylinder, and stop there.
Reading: 450 mL
